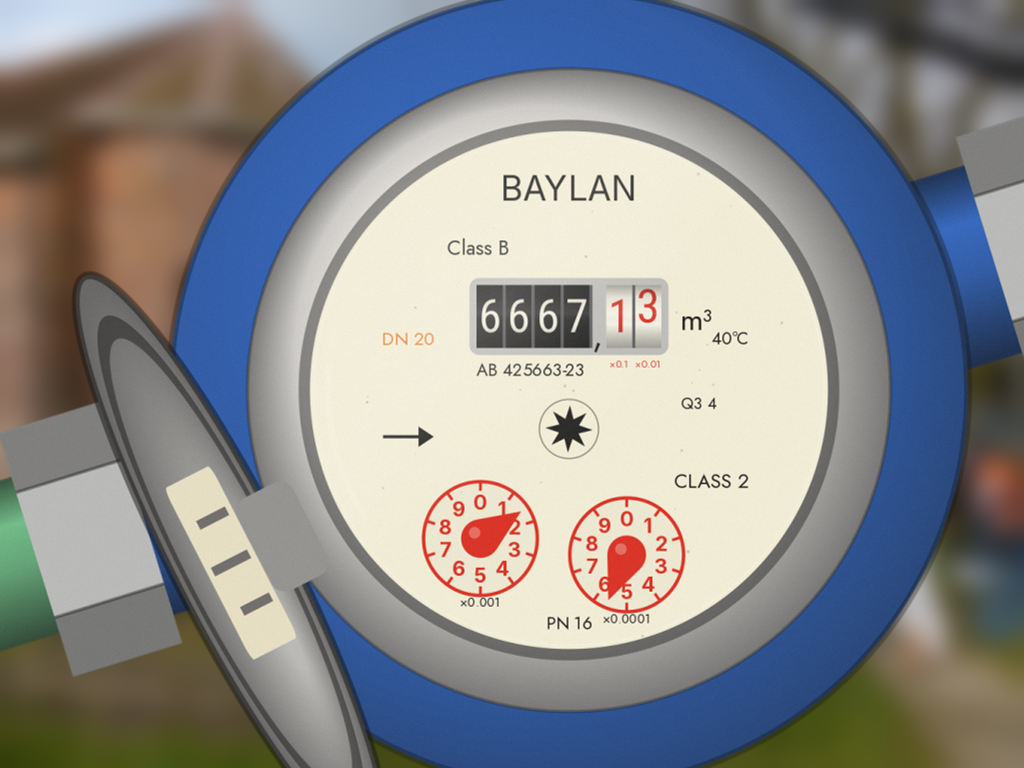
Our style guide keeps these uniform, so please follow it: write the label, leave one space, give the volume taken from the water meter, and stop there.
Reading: 6667.1315 m³
